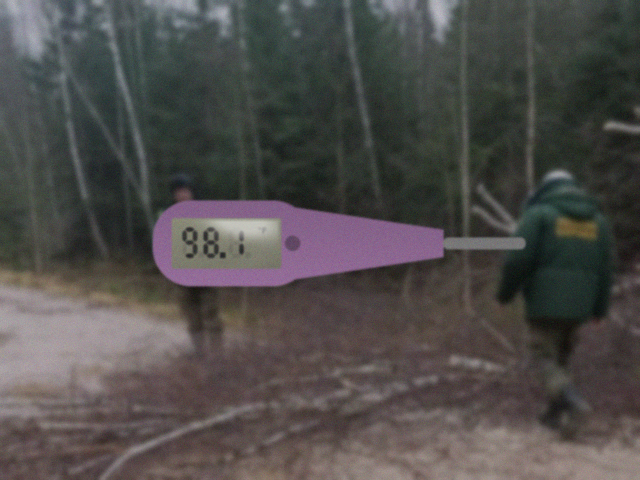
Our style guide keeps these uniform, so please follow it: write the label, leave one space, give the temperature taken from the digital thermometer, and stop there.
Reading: 98.1 °F
